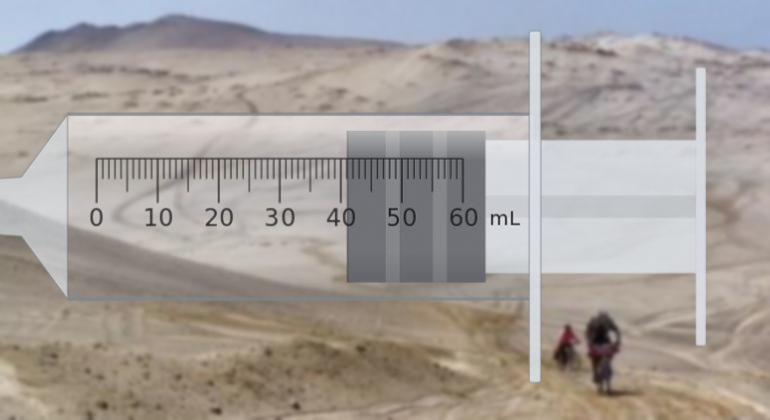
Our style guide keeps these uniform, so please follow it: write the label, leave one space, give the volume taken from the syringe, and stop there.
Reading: 41 mL
